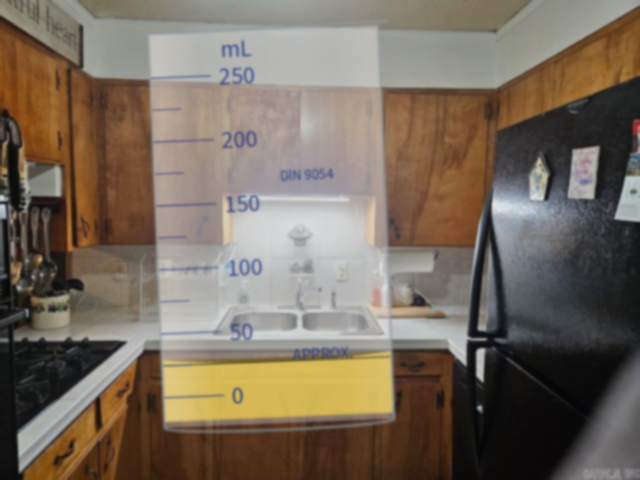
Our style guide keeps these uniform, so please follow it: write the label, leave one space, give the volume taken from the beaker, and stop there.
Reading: 25 mL
